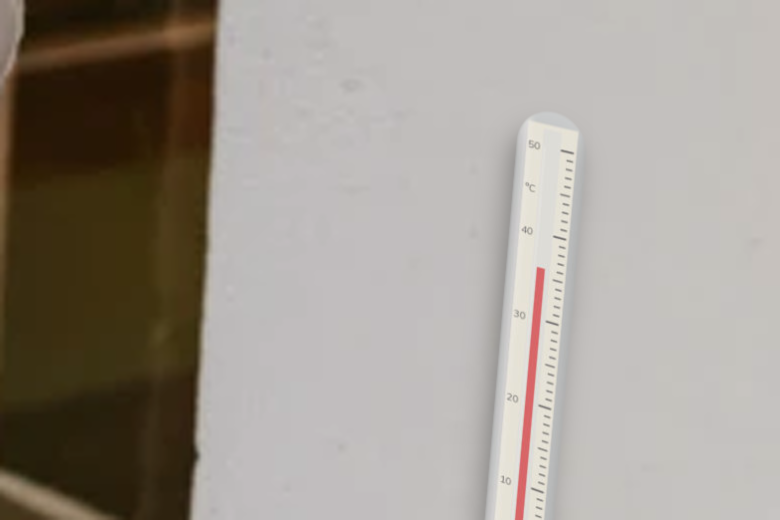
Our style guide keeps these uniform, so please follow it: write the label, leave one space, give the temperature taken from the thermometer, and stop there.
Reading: 36 °C
